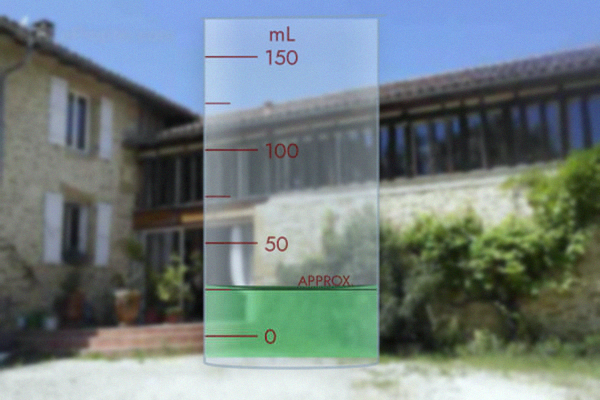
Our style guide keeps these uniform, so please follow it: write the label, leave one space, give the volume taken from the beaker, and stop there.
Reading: 25 mL
